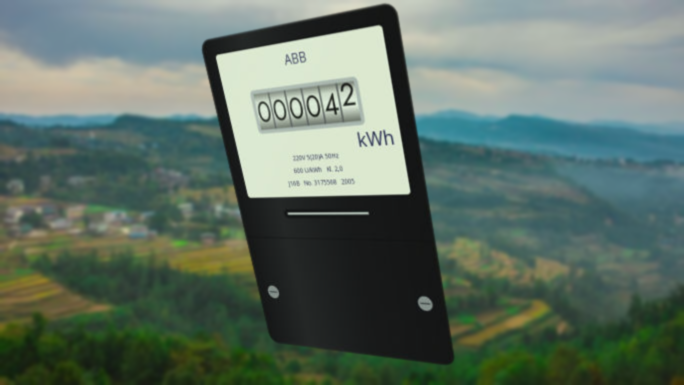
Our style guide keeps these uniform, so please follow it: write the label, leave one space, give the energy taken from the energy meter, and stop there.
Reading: 42 kWh
